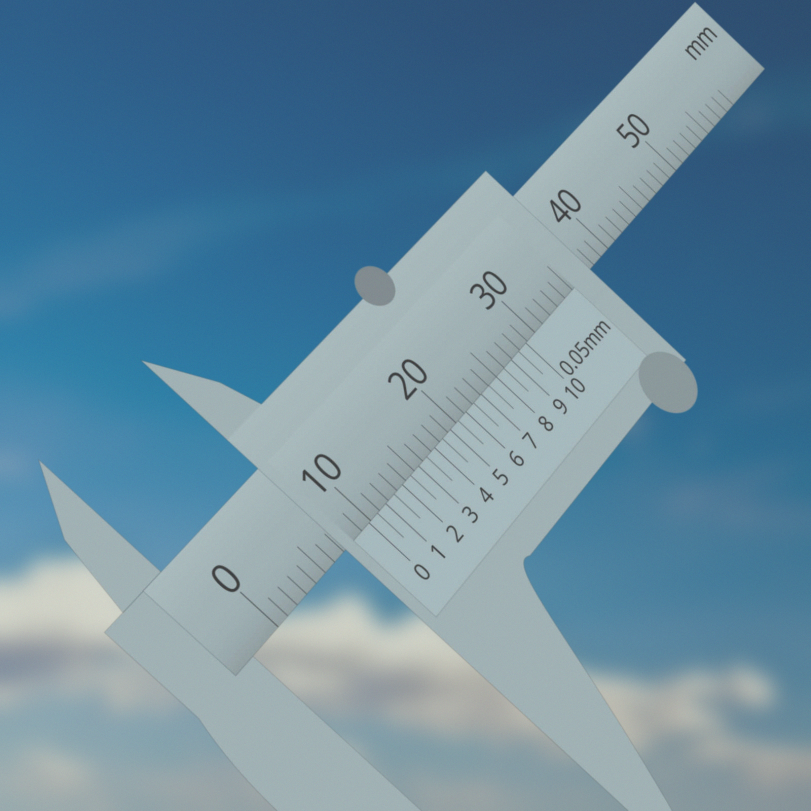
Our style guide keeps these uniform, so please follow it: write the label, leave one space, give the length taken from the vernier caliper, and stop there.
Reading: 9.8 mm
